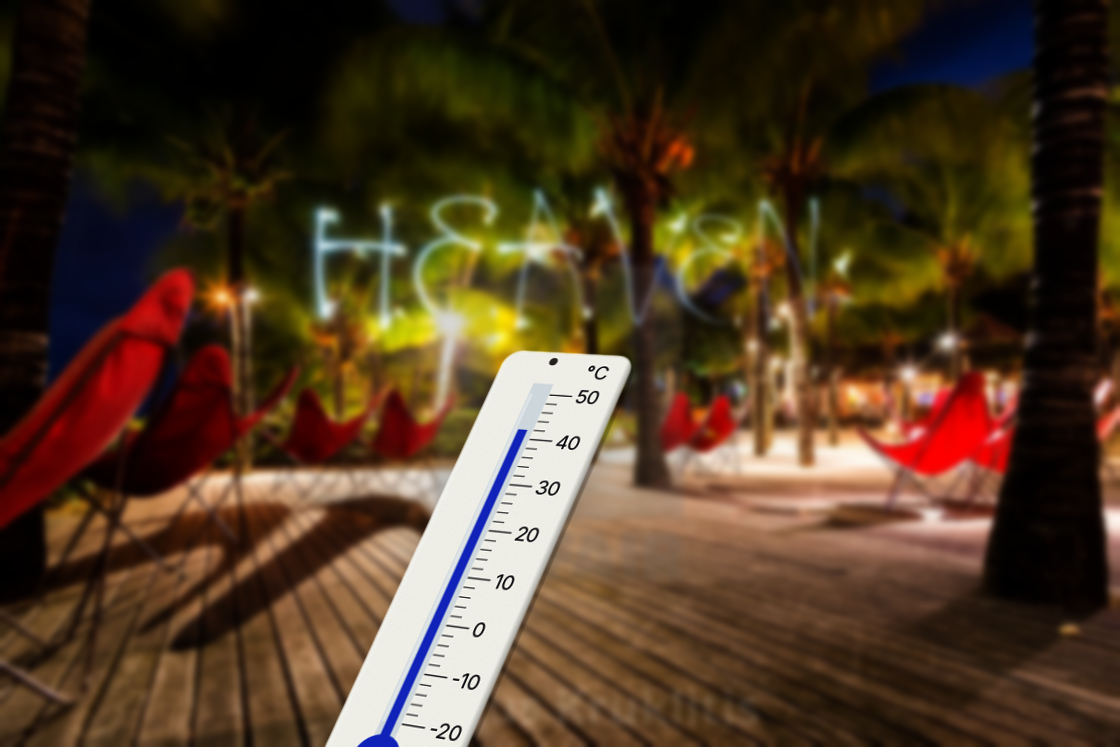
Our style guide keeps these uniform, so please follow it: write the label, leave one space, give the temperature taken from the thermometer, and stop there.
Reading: 42 °C
